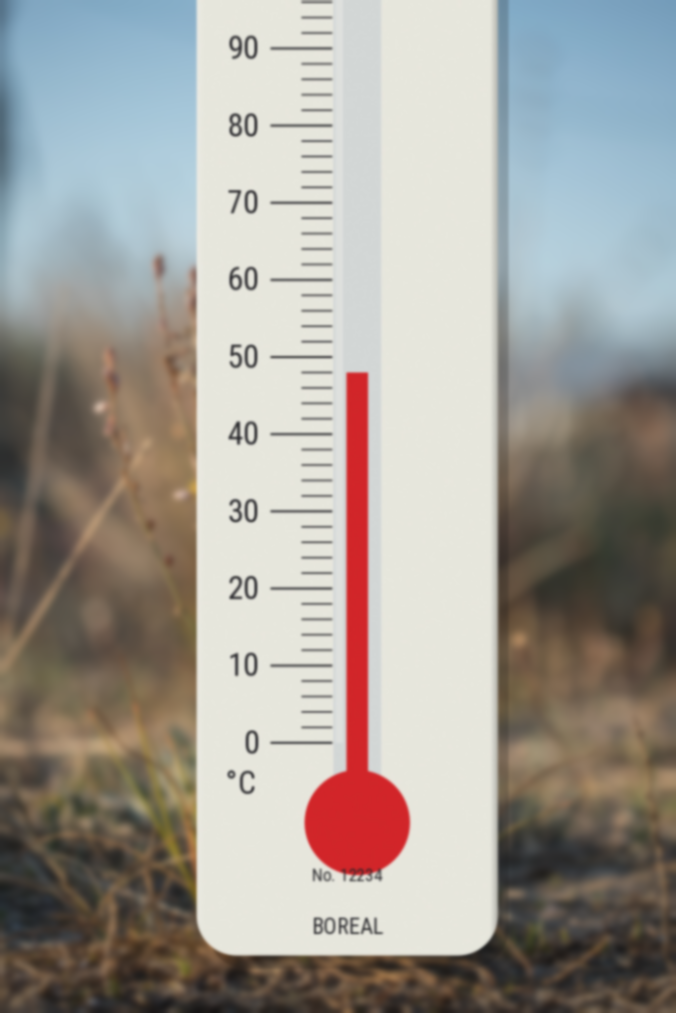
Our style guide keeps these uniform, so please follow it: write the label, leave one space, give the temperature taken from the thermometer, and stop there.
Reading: 48 °C
